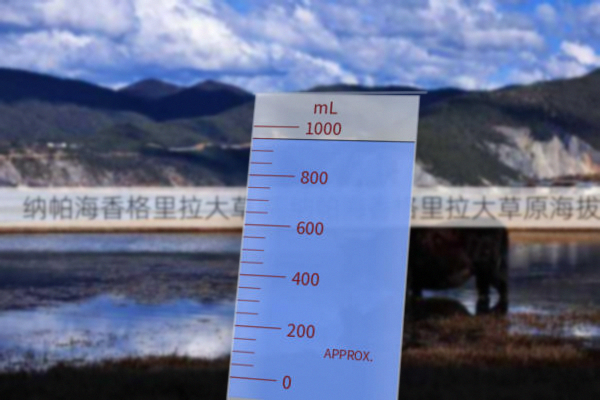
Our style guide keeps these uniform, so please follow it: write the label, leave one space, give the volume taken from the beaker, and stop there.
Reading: 950 mL
